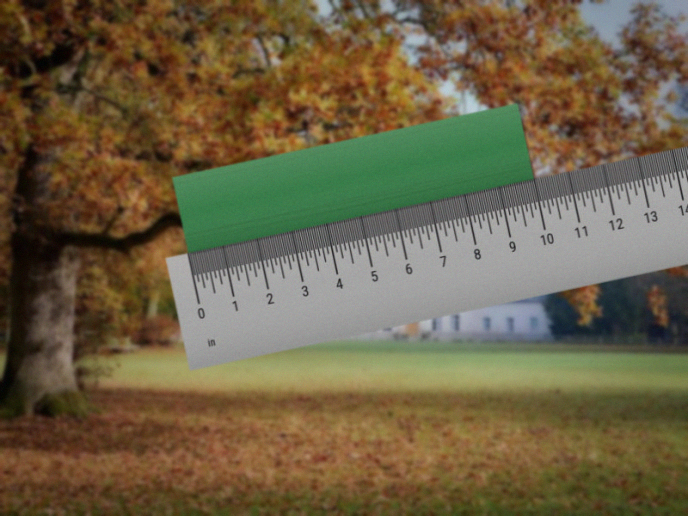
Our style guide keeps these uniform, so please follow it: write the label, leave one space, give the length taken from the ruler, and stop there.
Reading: 10 in
